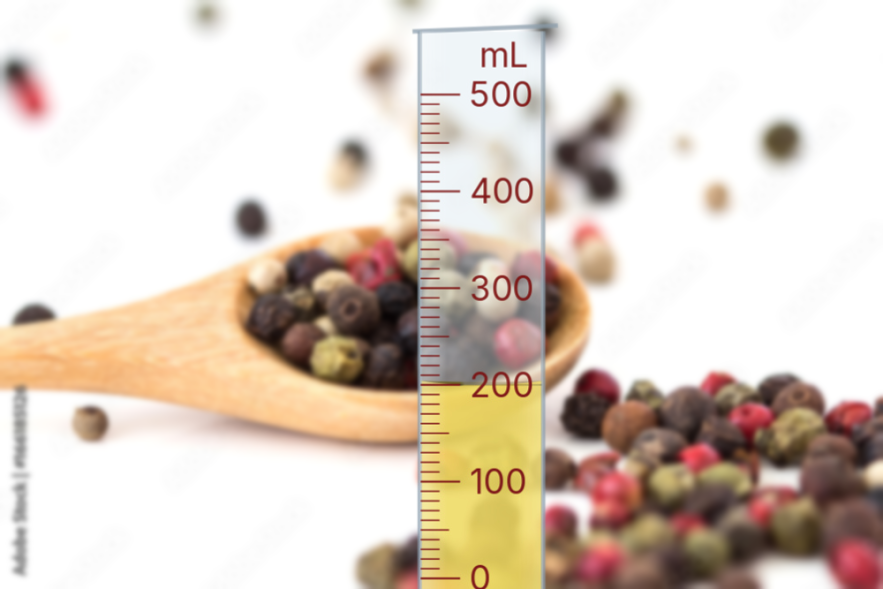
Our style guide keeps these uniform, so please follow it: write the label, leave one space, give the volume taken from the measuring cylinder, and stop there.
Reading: 200 mL
